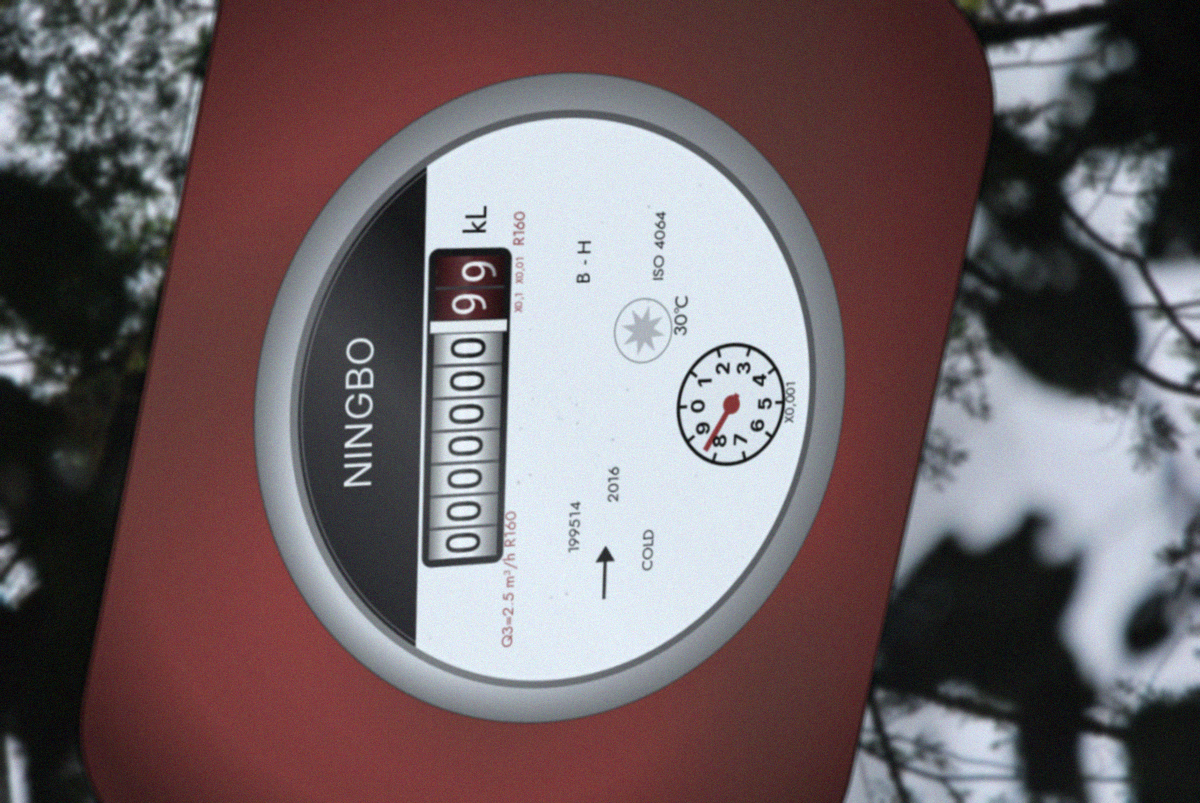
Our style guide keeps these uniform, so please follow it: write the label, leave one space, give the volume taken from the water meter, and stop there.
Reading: 0.988 kL
